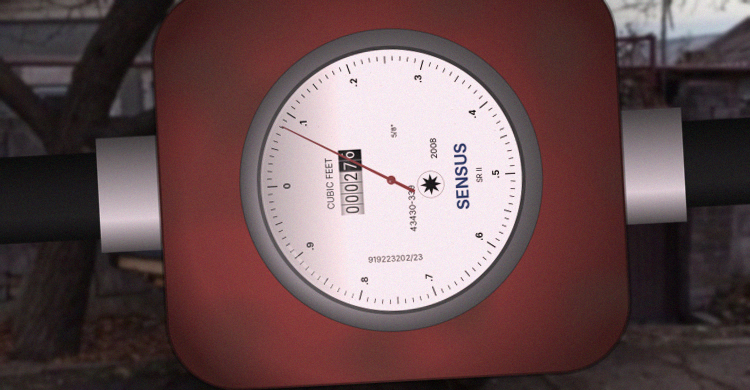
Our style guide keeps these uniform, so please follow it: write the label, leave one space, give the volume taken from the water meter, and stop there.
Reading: 276.08 ft³
